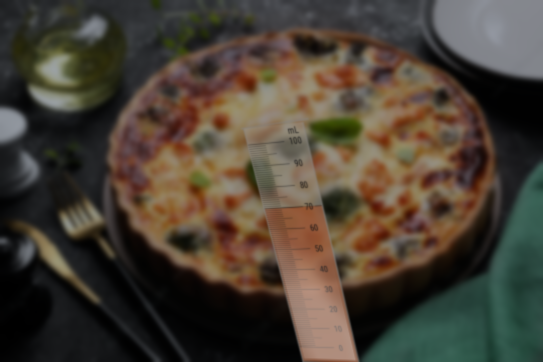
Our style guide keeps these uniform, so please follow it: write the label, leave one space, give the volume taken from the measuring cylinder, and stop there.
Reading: 70 mL
